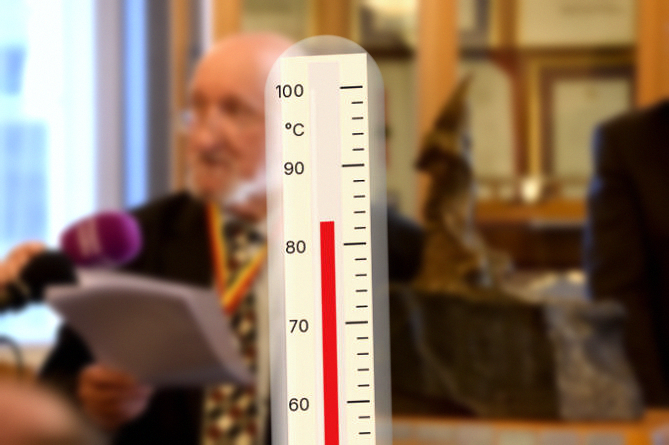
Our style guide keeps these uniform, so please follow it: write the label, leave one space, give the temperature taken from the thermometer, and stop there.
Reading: 83 °C
